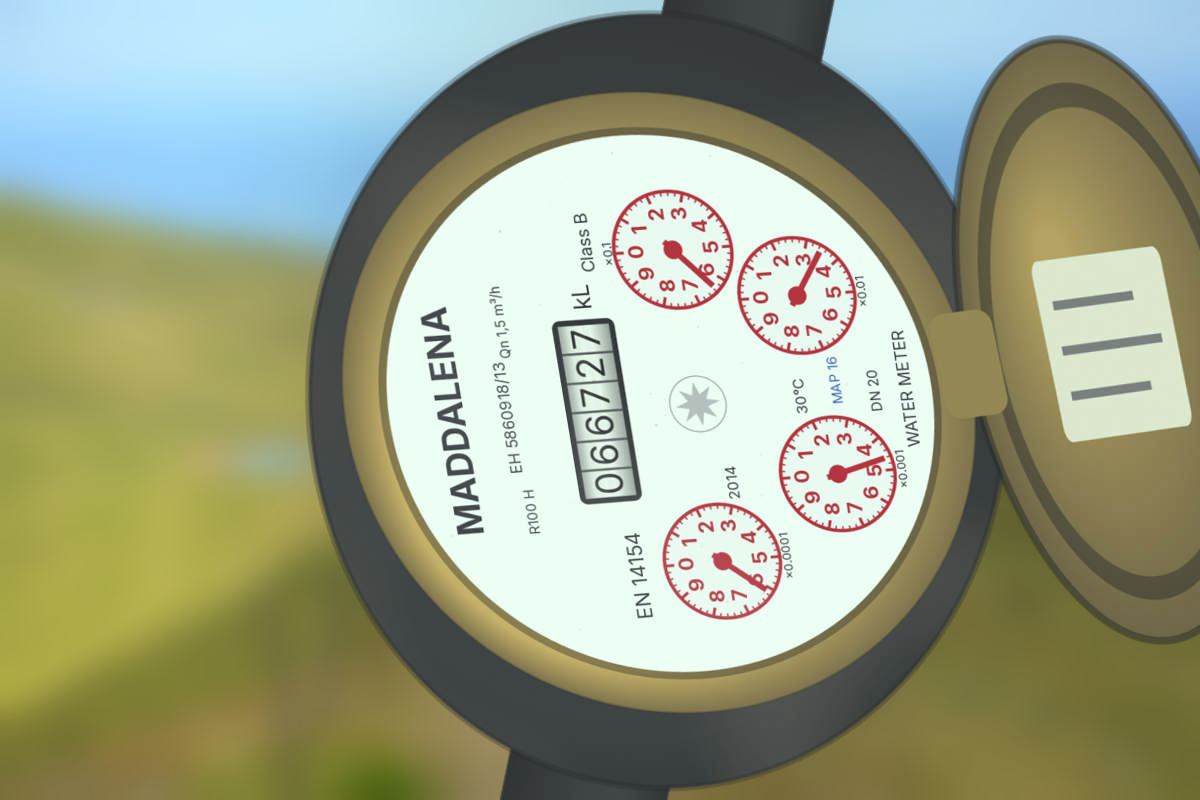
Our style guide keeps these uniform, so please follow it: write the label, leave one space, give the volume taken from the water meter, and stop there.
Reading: 66727.6346 kL
